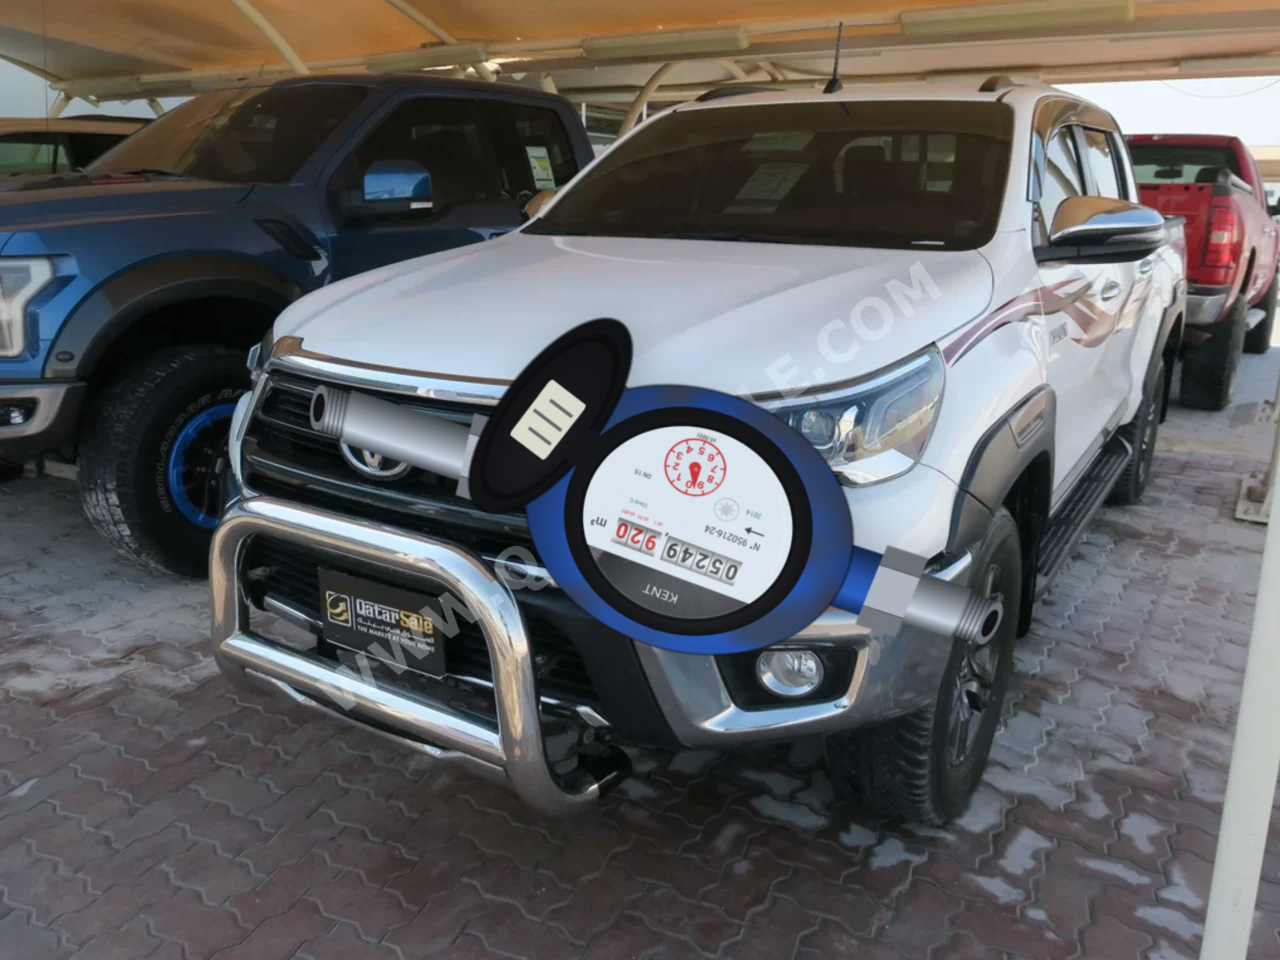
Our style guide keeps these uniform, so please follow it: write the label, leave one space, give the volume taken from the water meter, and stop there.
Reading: 5249.9199 m³
